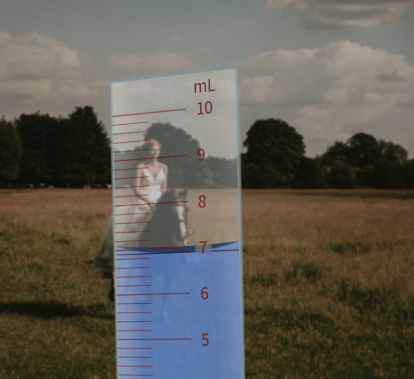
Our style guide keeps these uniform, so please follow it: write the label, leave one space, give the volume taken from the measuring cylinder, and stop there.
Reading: 6.9 mL
